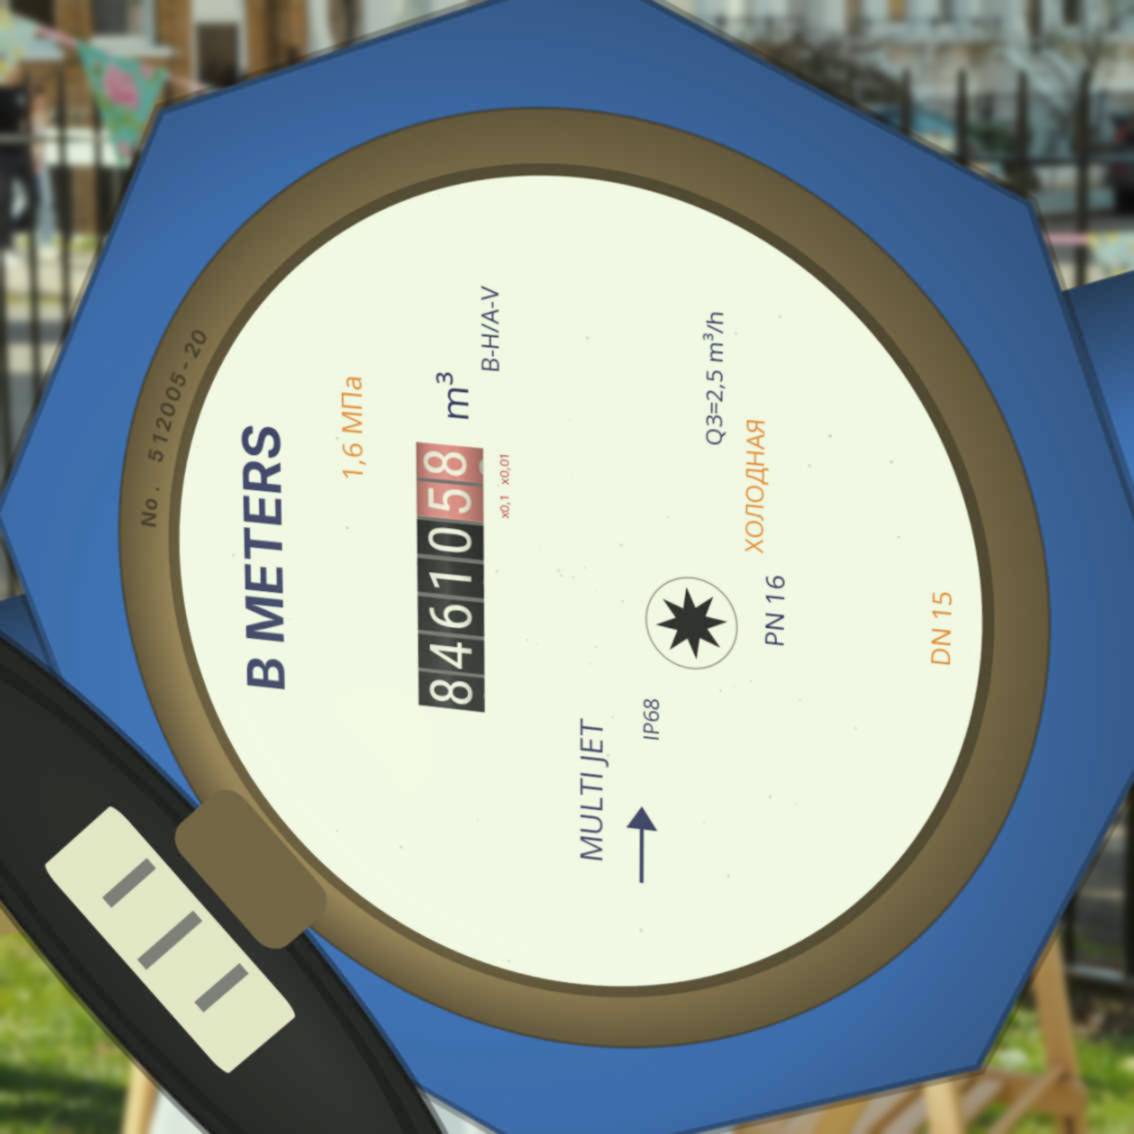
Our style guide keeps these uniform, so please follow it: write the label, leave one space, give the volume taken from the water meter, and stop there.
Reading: 84610.58 m³
